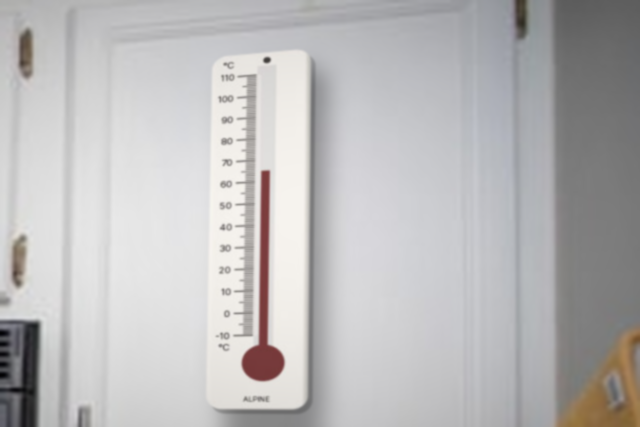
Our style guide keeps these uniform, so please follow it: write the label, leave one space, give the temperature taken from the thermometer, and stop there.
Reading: 65 °C
